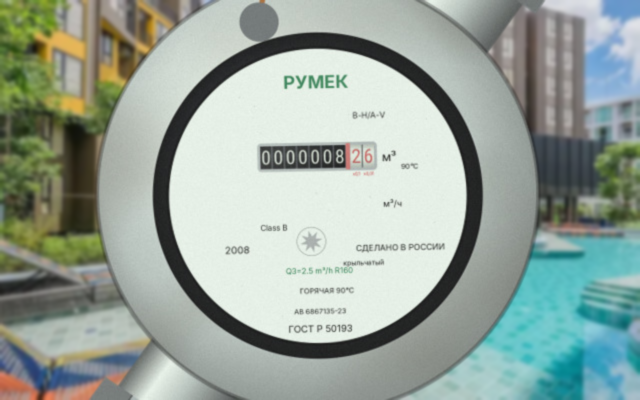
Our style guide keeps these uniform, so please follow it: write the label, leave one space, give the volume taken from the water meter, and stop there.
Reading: 8.26 m³
